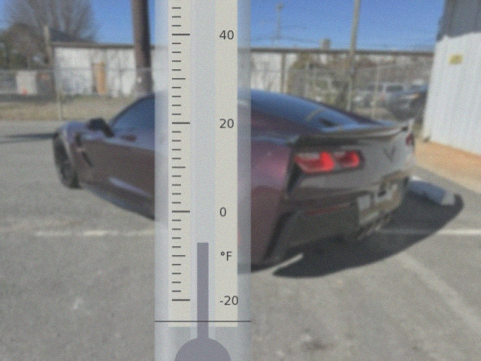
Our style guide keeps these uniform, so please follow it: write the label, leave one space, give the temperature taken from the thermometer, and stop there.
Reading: -7 °F
